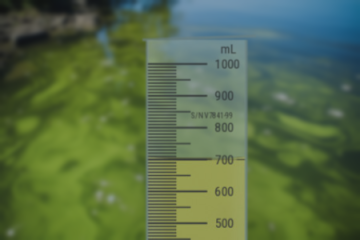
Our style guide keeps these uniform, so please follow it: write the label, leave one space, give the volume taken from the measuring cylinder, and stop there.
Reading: 700 mL
